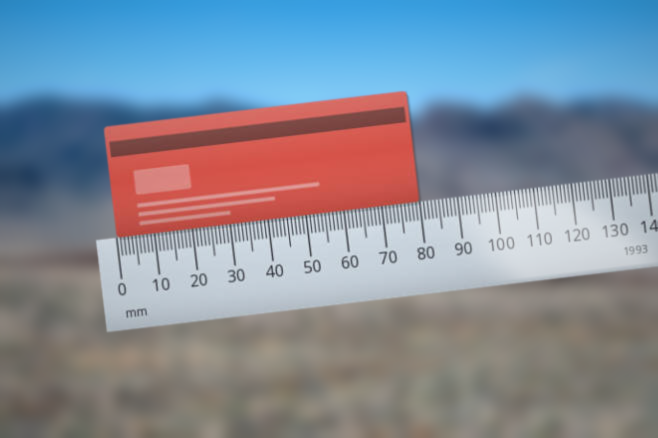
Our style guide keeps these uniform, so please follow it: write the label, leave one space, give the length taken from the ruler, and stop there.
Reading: 80 mm
